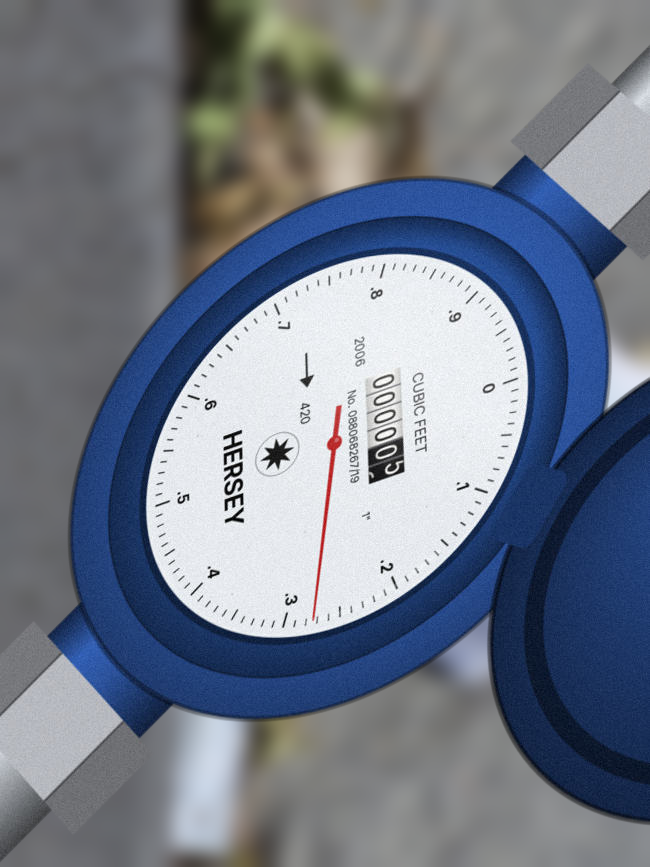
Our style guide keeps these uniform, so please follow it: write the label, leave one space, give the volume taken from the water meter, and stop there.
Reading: 5.27 ft³
